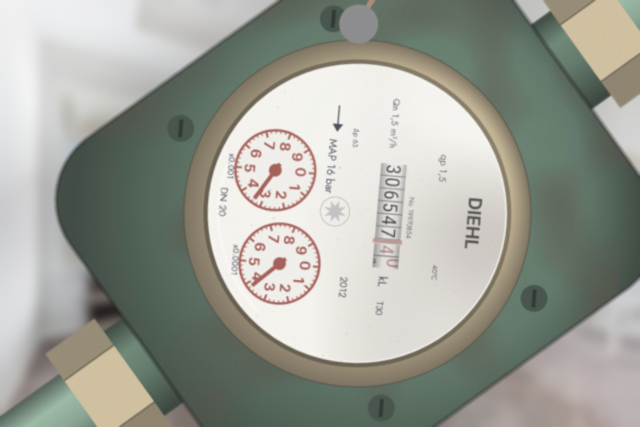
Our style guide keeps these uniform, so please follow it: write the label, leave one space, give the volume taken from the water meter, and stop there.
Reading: 306547.4033 kL
